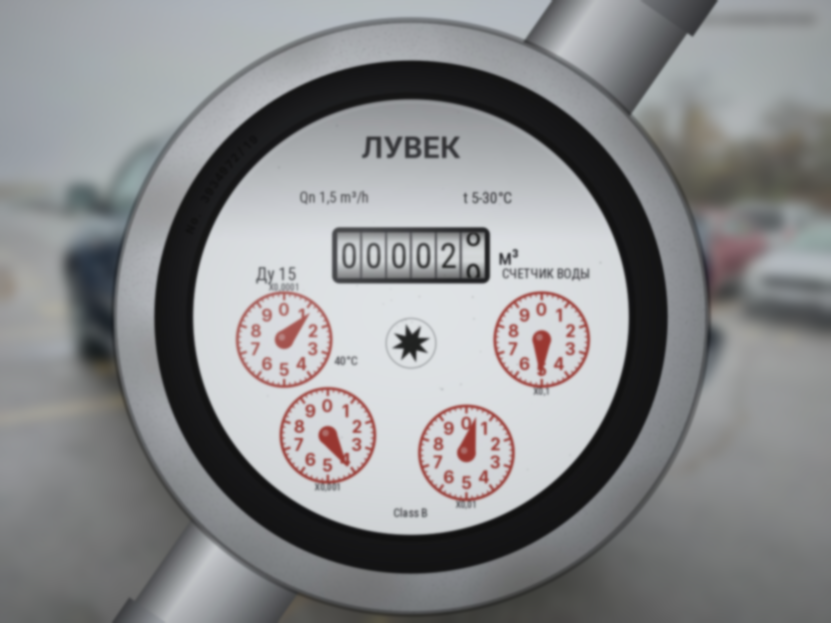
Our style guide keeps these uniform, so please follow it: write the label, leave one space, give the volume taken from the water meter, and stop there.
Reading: 28.5041 m³
